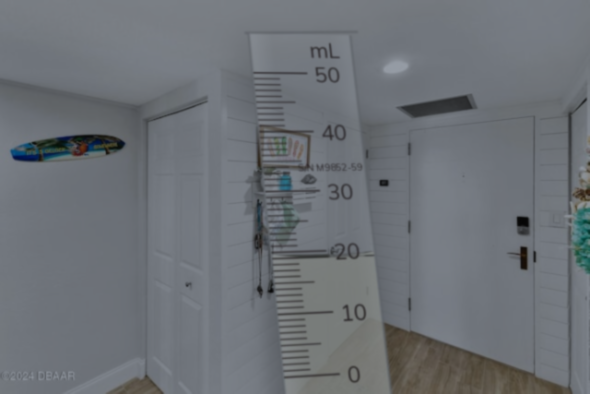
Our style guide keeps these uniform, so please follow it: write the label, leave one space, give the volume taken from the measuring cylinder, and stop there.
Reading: 19 mL
